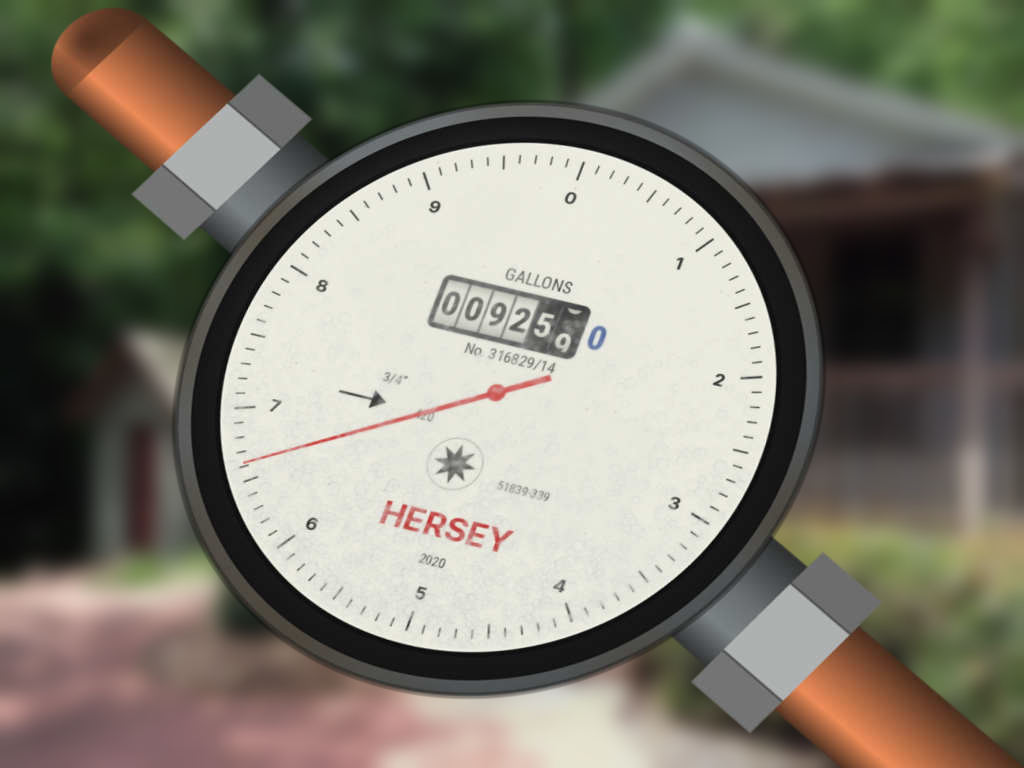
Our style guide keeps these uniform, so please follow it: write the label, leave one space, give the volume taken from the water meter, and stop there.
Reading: 92586.6 gal
